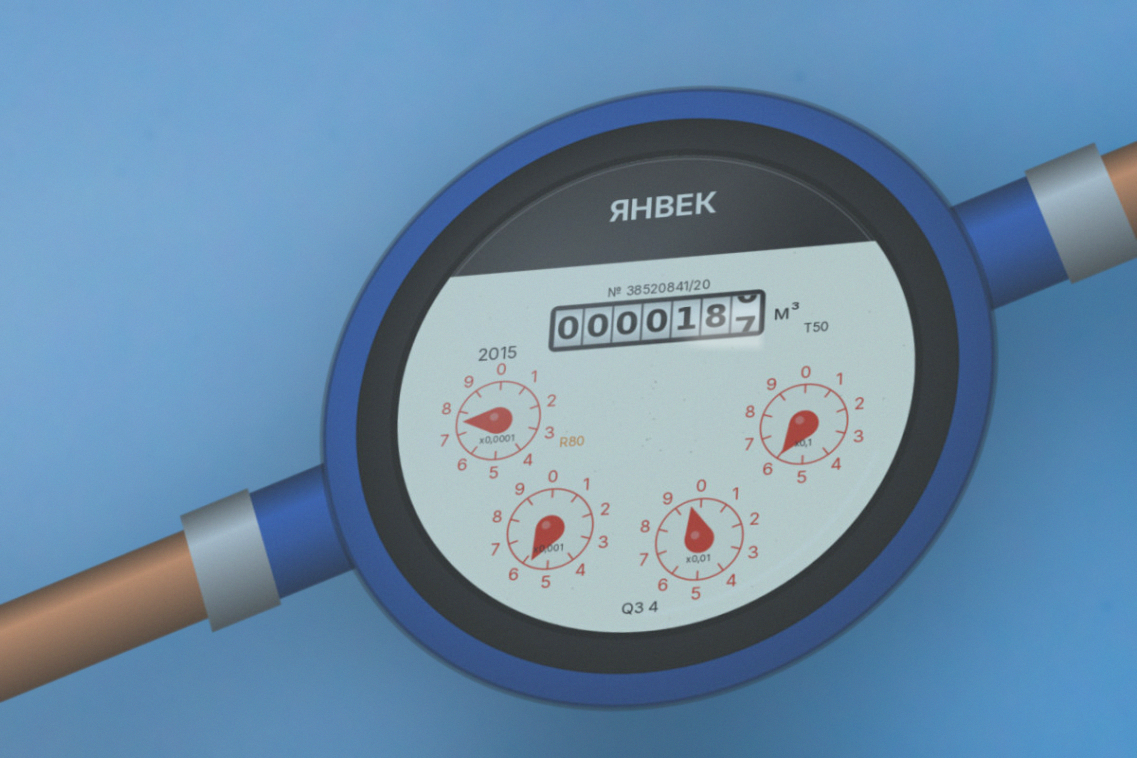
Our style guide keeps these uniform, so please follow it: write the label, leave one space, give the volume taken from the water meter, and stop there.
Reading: 186.5957 m³
